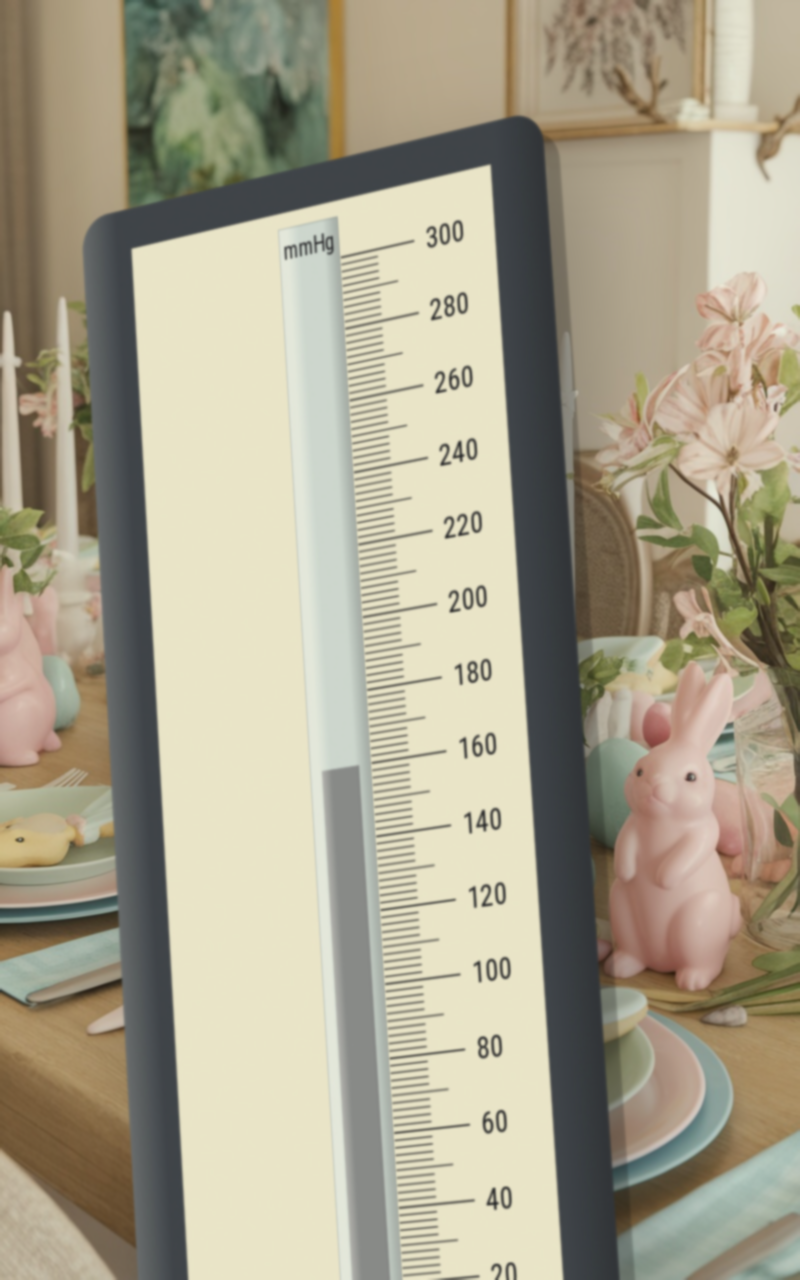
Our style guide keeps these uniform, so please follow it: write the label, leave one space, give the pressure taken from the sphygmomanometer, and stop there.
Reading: 160 mmHg
